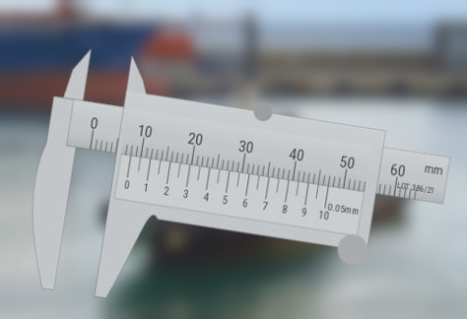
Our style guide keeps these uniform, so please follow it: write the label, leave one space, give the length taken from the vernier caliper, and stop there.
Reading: 8.0 mm
